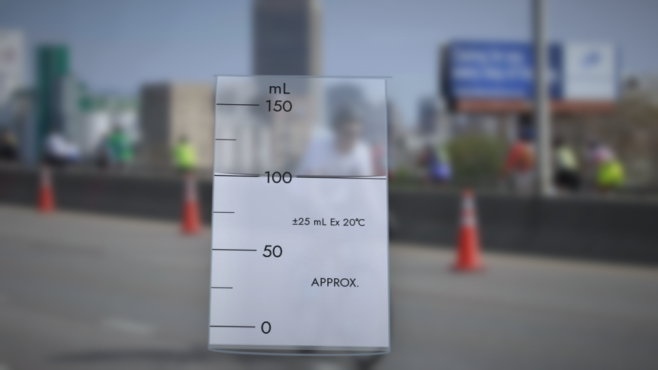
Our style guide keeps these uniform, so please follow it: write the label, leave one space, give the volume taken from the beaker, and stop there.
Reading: 100 mL
